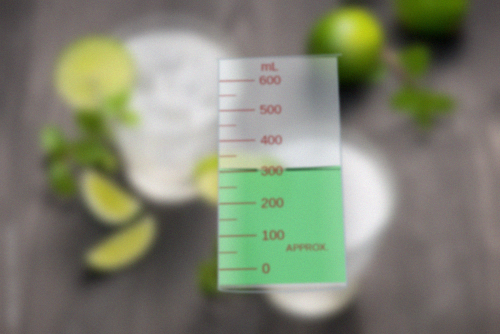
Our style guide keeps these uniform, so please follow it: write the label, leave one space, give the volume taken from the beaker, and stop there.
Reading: 300 mL
